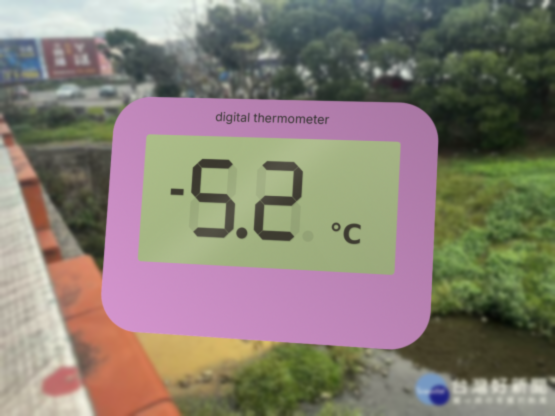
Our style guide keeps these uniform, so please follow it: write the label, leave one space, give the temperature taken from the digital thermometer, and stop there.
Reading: -5.2 °C
